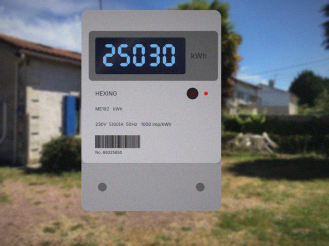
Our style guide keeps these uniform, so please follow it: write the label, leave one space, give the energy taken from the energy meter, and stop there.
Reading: 25030 kWh
